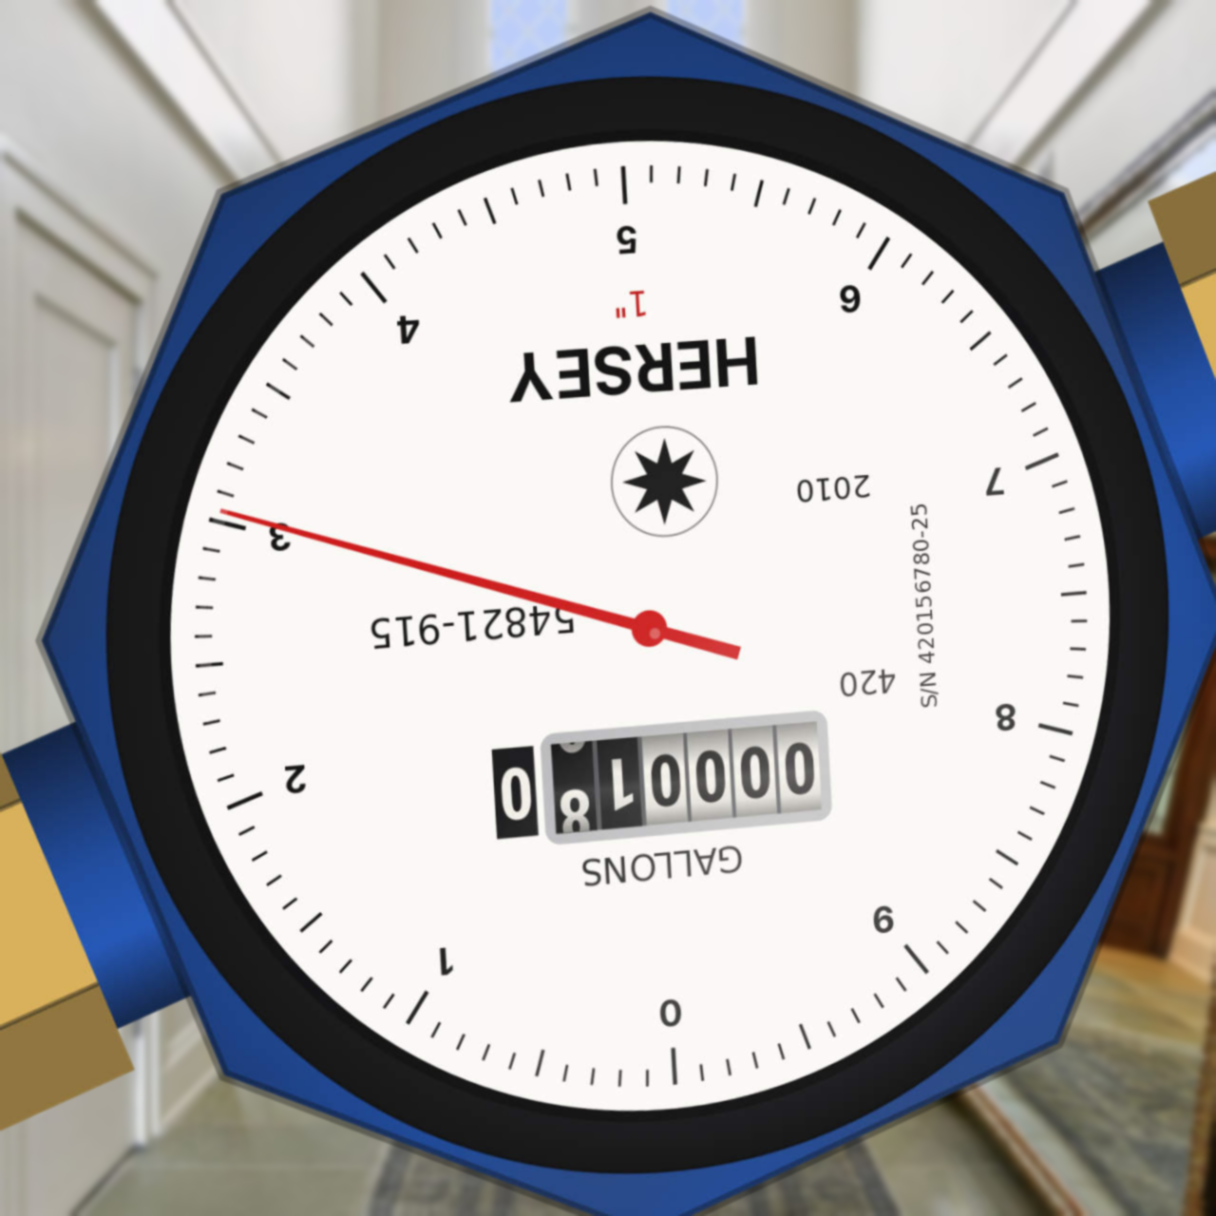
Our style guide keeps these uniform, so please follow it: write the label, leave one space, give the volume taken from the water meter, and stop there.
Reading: 183.0 gal
